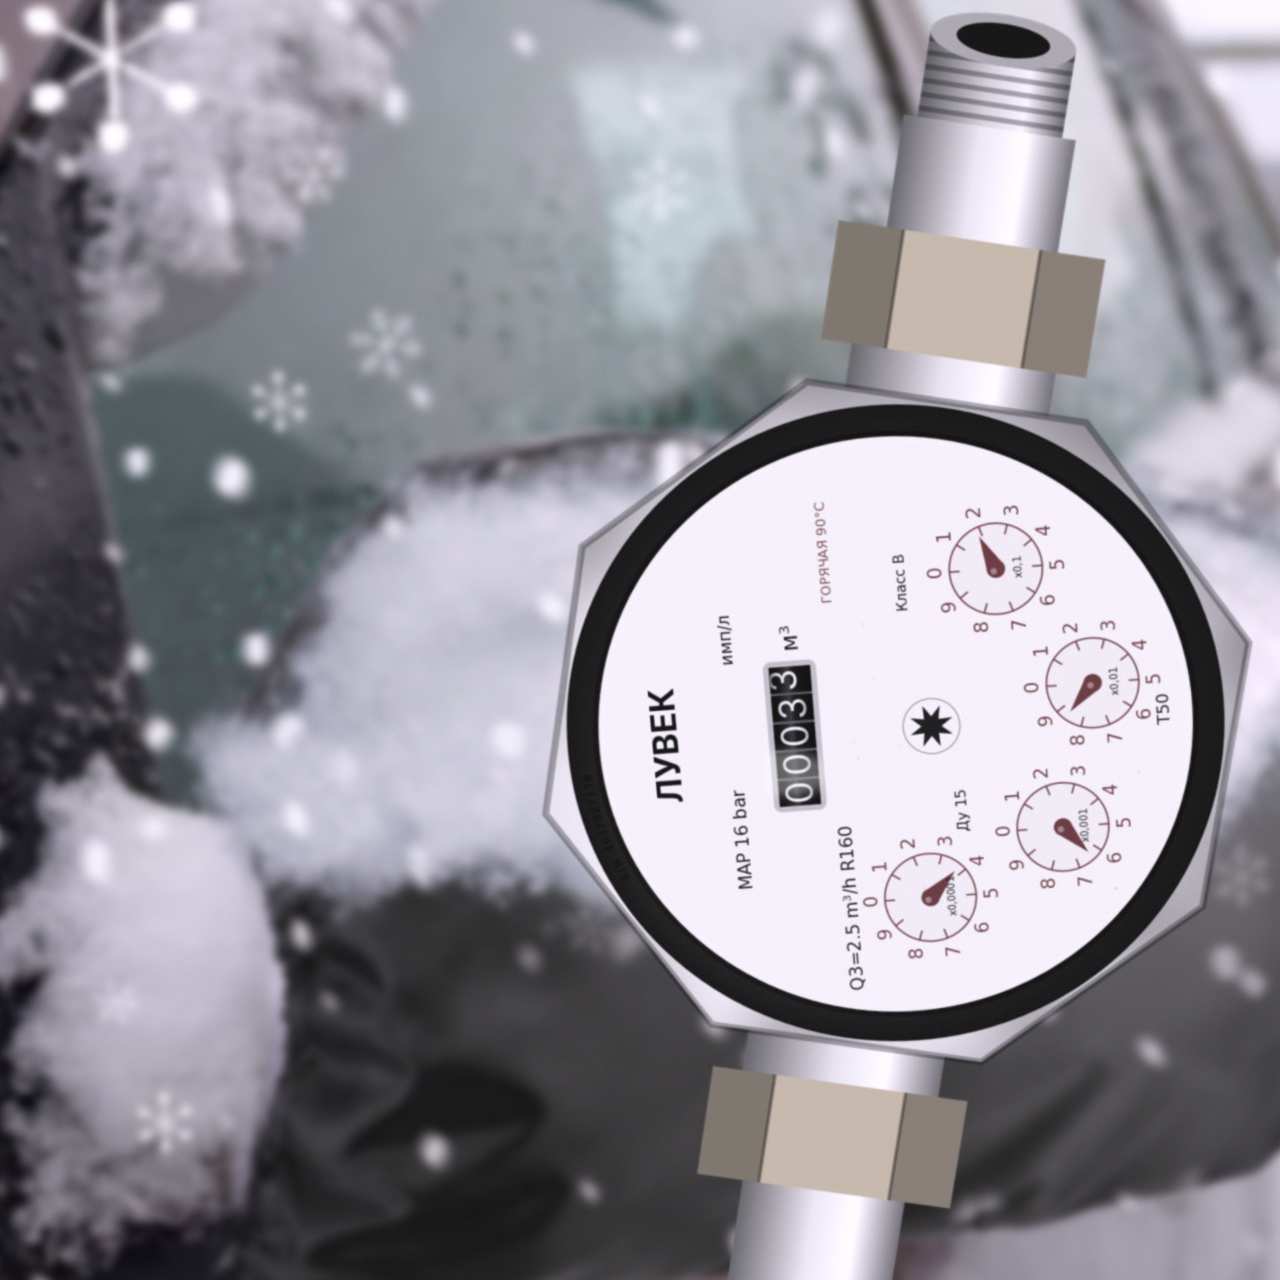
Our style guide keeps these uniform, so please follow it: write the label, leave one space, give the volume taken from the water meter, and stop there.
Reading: 33.1863 m³
